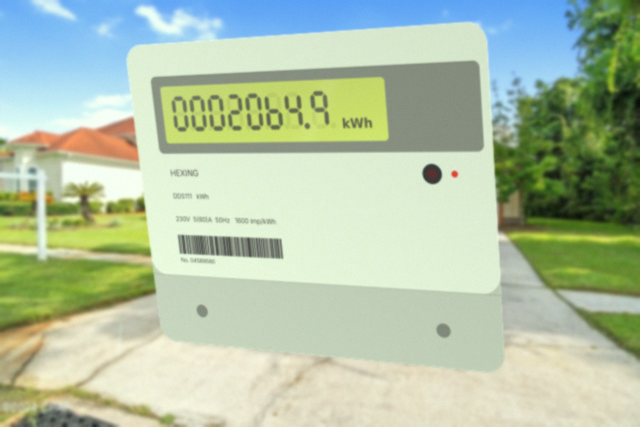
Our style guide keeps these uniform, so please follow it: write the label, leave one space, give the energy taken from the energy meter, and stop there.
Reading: 2064.9 kWh
